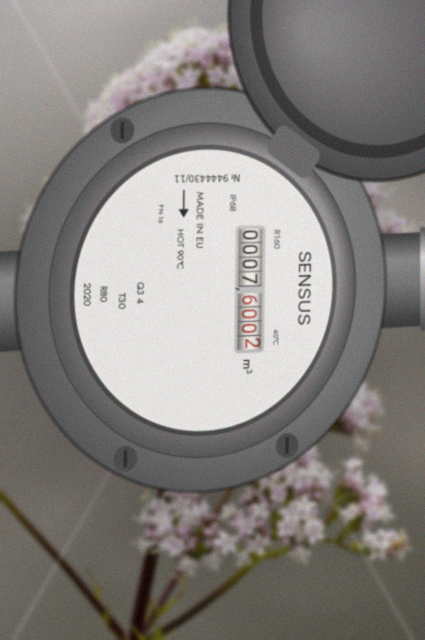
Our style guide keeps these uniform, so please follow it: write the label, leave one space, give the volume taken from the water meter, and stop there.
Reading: 7.6002 m³
